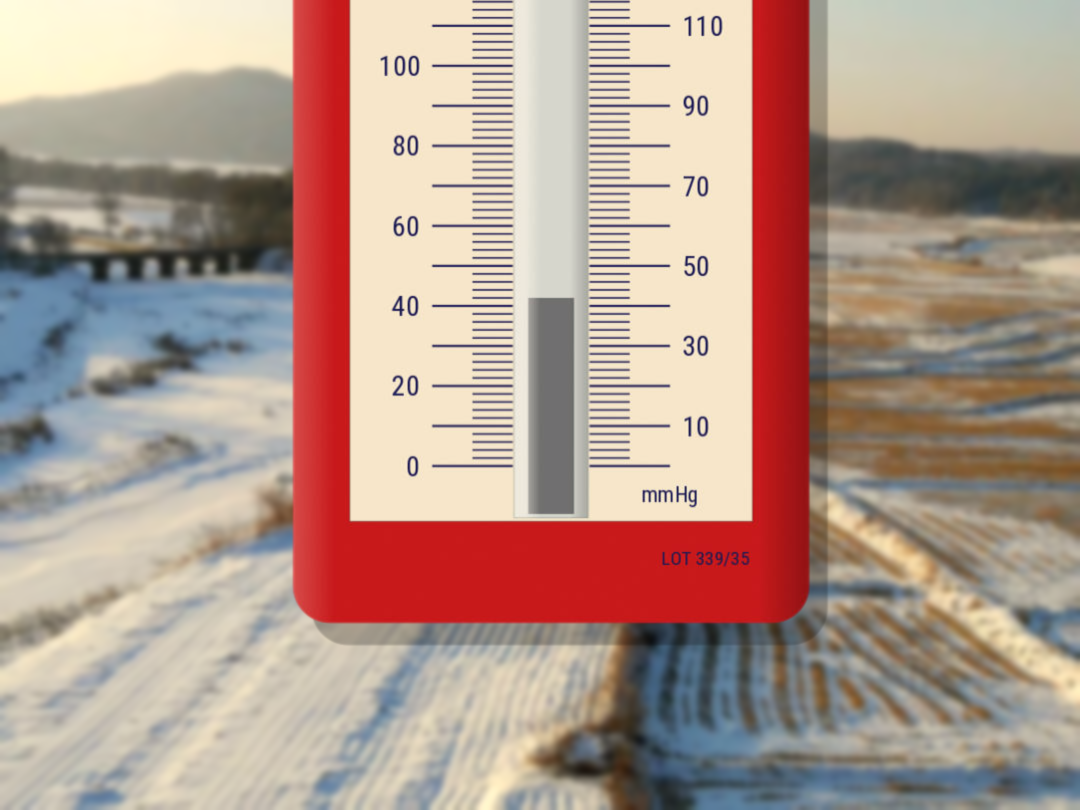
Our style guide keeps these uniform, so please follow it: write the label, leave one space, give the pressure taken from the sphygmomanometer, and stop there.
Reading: 42 mmHg
